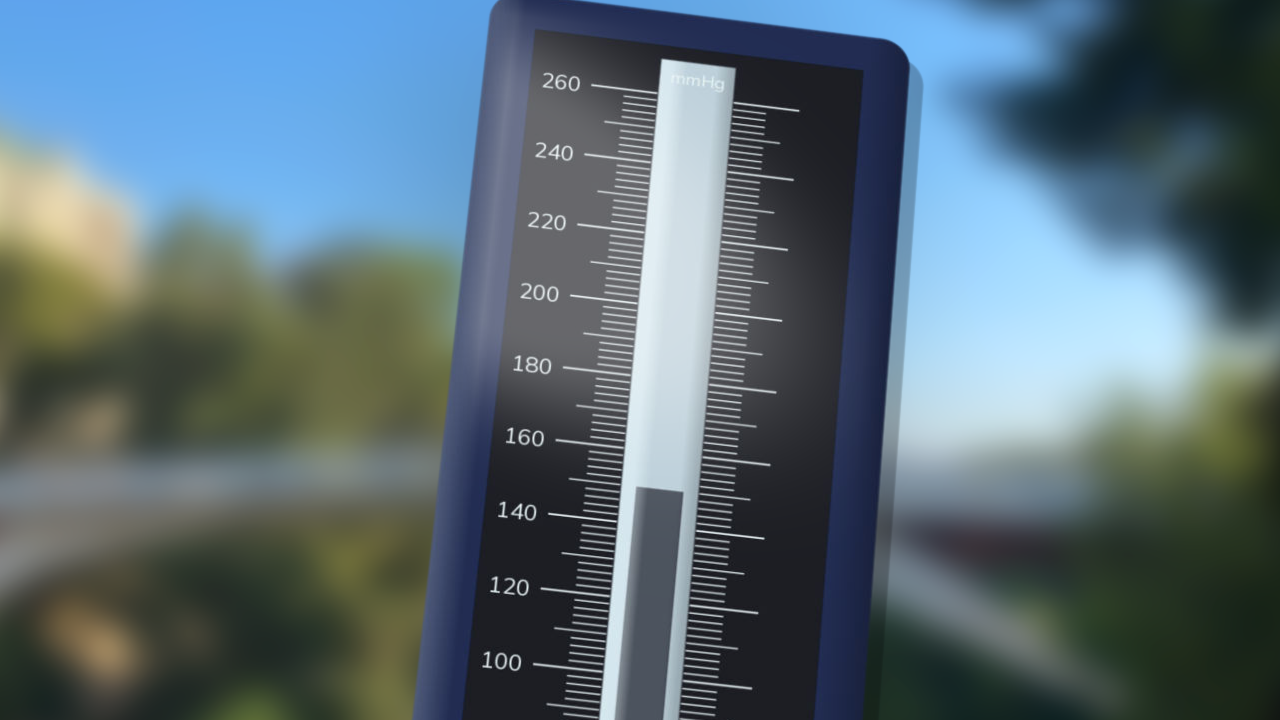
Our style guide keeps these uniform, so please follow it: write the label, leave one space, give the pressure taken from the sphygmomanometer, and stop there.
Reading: 150 mmHg
